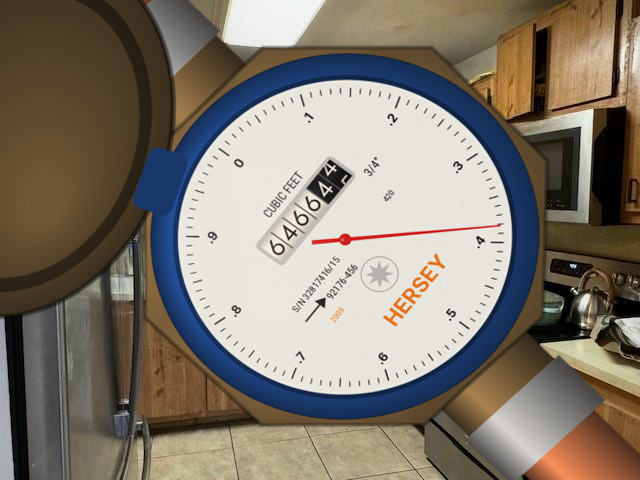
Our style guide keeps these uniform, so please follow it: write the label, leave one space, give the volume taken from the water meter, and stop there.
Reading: 646644.38 ft³
